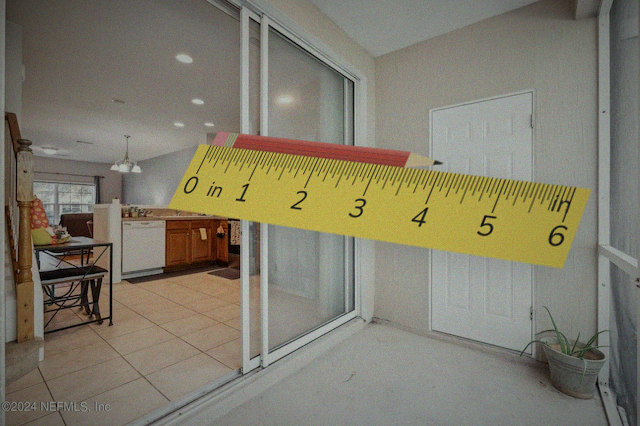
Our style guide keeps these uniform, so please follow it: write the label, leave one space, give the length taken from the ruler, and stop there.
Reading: 4 in
